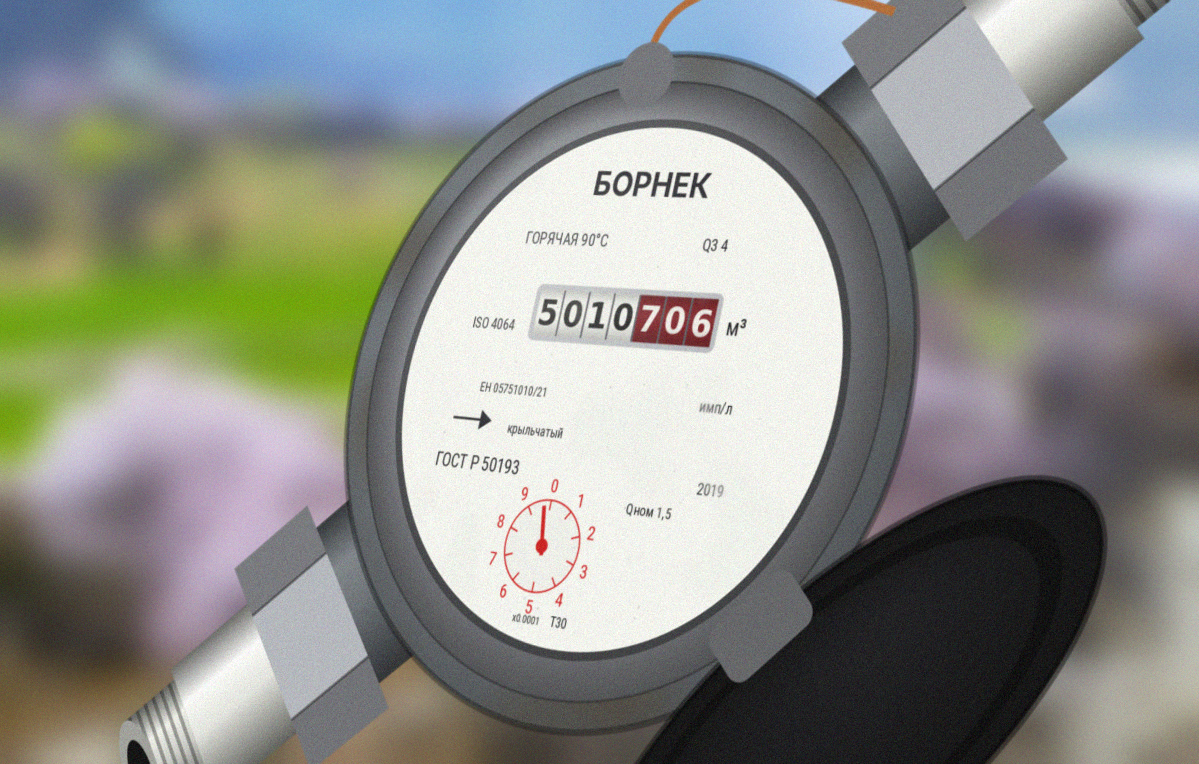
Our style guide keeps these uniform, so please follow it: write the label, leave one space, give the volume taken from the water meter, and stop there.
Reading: 5010.7059 m³
